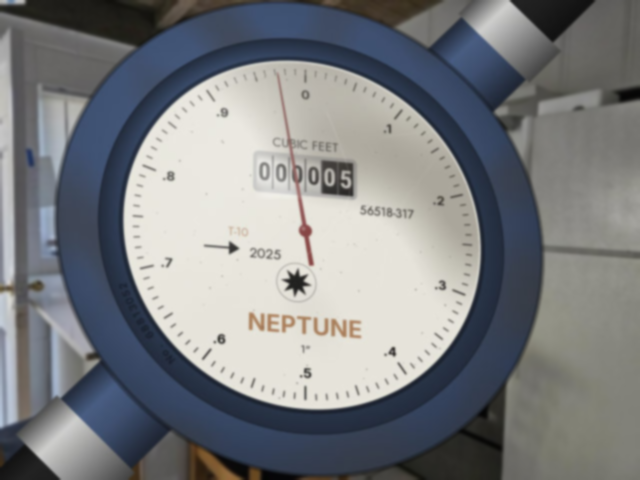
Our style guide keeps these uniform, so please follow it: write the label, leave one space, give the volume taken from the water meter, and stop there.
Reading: 4.97 ft³
